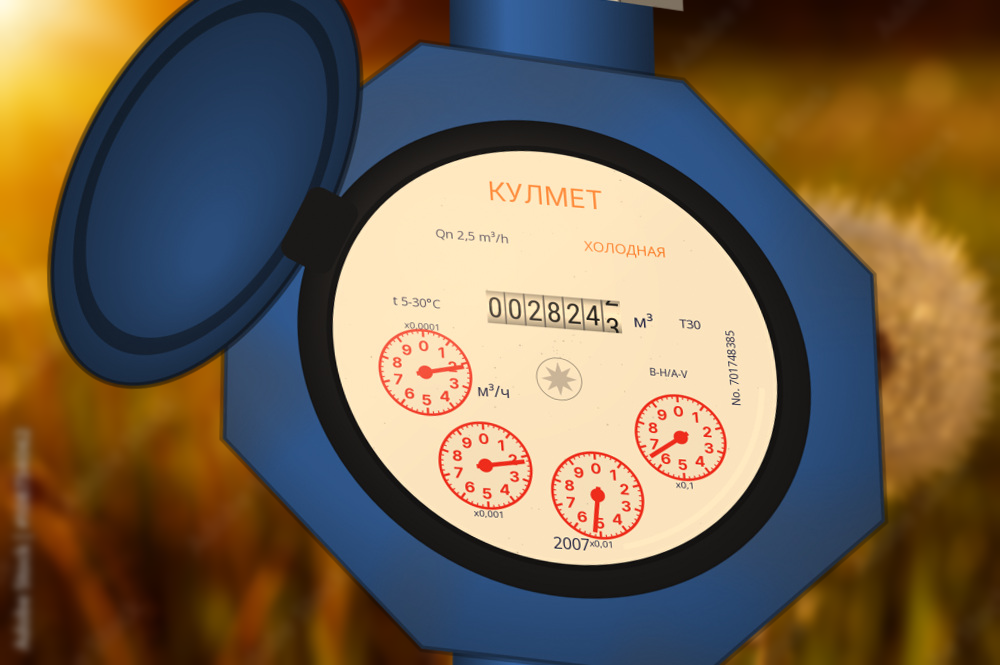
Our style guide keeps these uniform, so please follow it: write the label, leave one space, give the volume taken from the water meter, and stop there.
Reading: 28242.6522 m³
